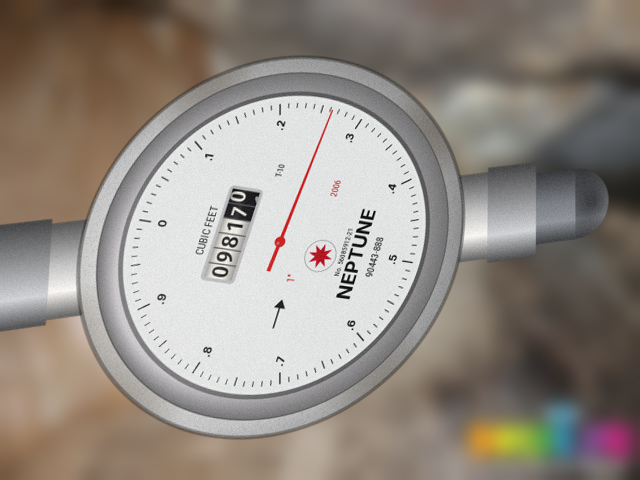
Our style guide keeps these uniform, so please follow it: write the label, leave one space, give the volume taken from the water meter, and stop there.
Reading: 98170.26 ft³
